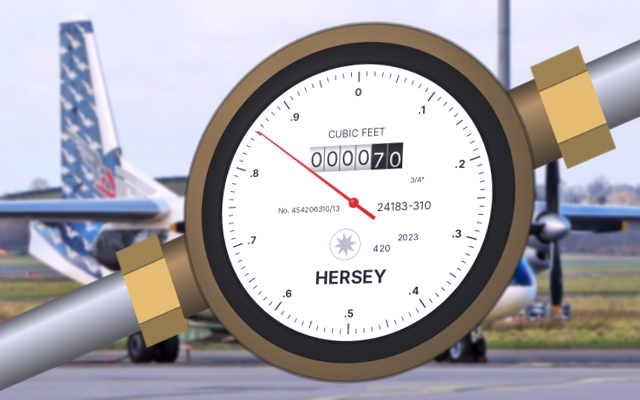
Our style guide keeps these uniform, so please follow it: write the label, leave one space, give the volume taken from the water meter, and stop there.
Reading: 69.85 ft³
